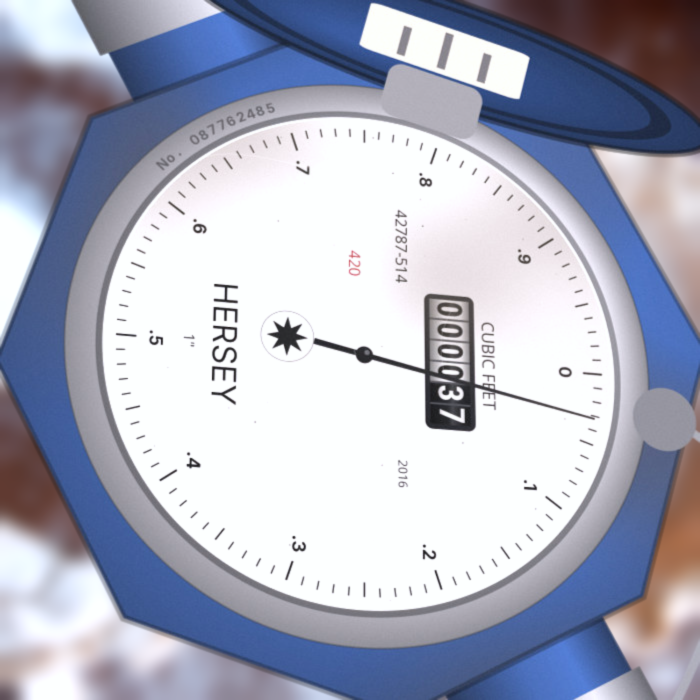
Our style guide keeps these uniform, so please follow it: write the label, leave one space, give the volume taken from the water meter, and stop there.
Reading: 37.03 ft³
